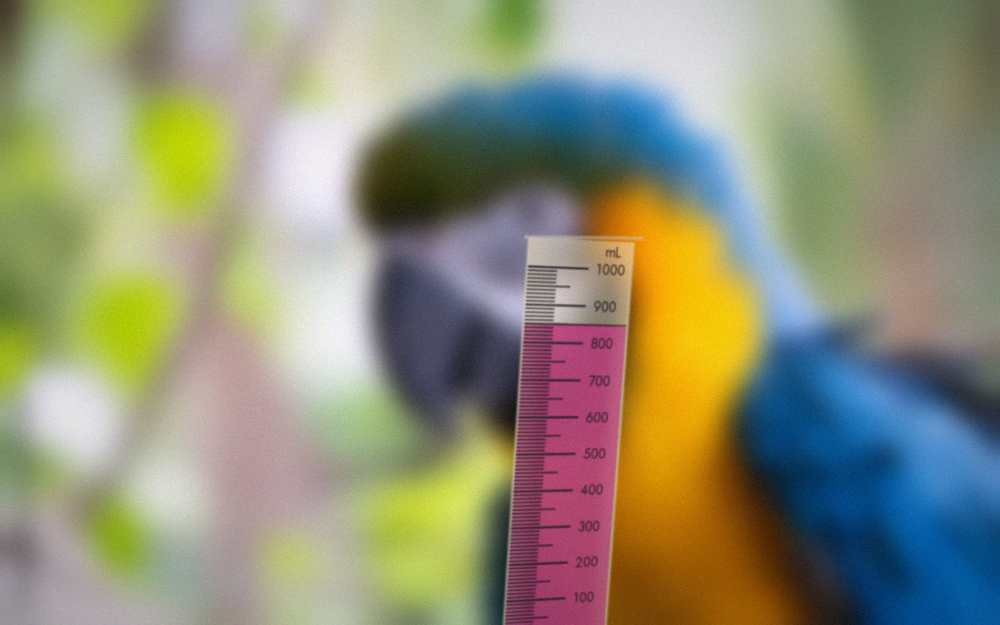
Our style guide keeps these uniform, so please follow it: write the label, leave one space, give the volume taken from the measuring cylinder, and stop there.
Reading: 850 mL
